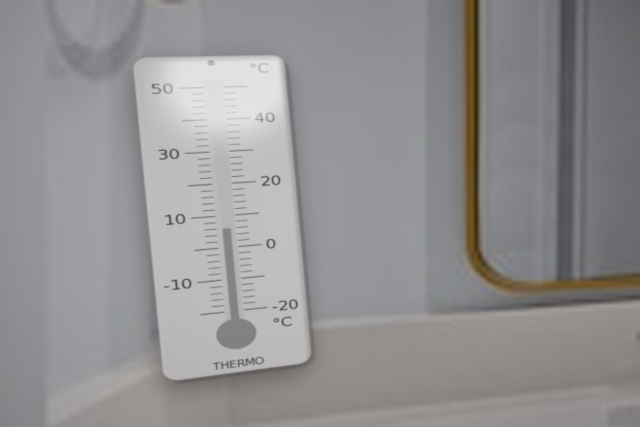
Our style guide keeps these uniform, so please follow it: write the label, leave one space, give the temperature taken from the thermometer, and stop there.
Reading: 6 °C
